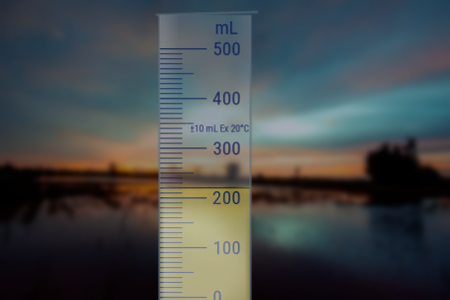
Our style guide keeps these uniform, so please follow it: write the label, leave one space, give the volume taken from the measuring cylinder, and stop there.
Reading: 220 mL
